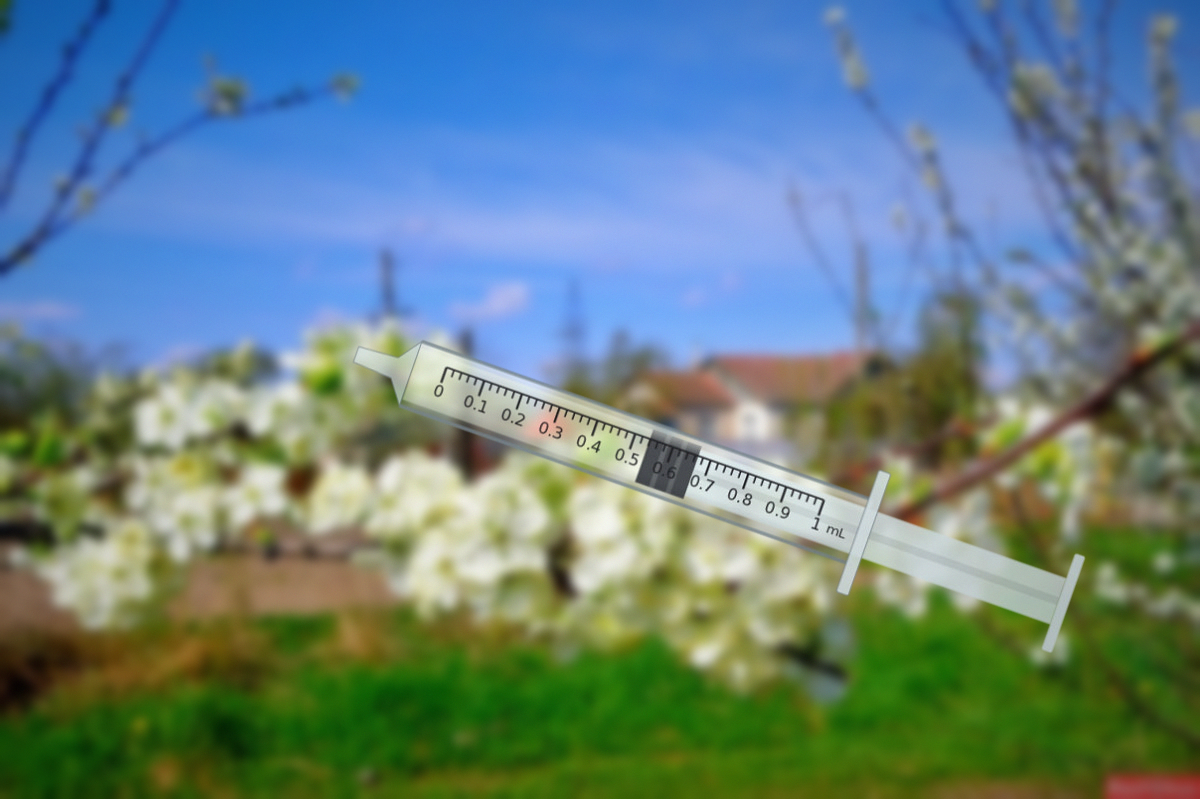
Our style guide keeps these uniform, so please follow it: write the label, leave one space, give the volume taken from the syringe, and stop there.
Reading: 0.54 mL
